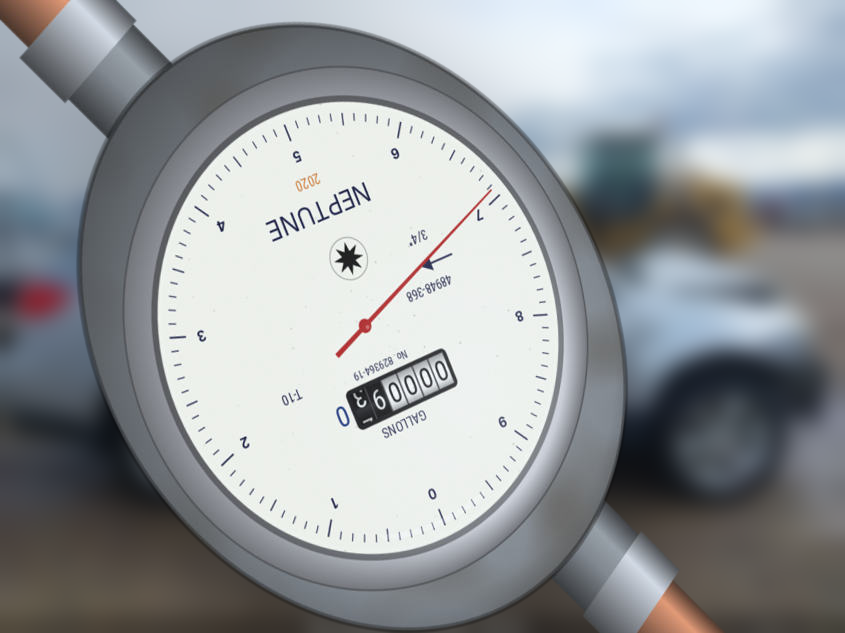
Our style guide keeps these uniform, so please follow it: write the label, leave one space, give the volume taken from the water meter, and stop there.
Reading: 926.9 gal
